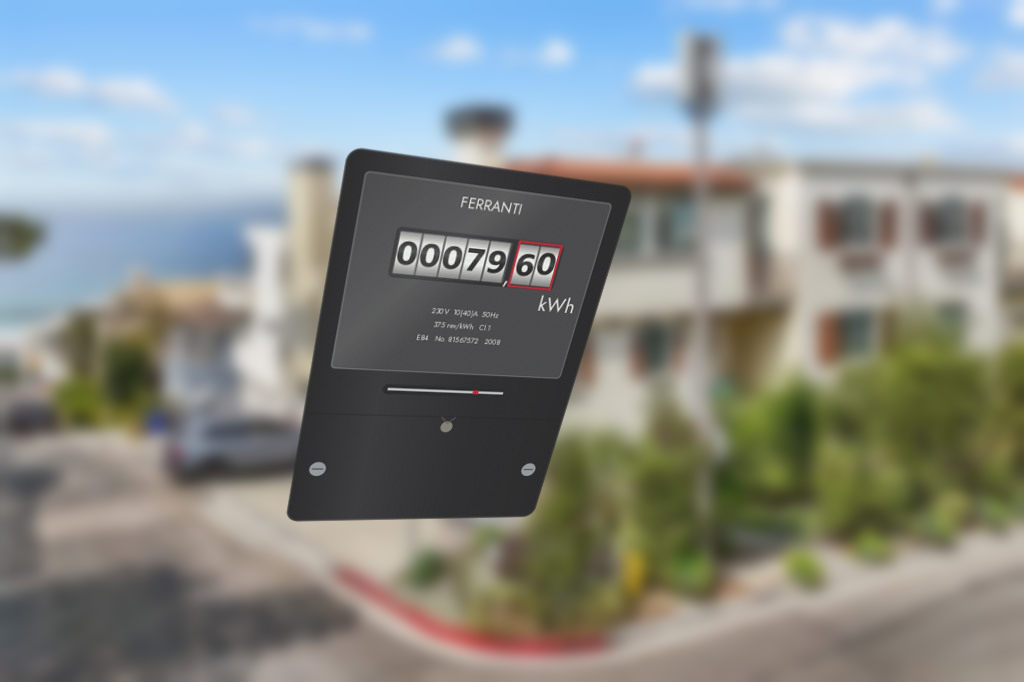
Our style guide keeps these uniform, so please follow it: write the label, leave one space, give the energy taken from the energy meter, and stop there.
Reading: 79.60 kWh
